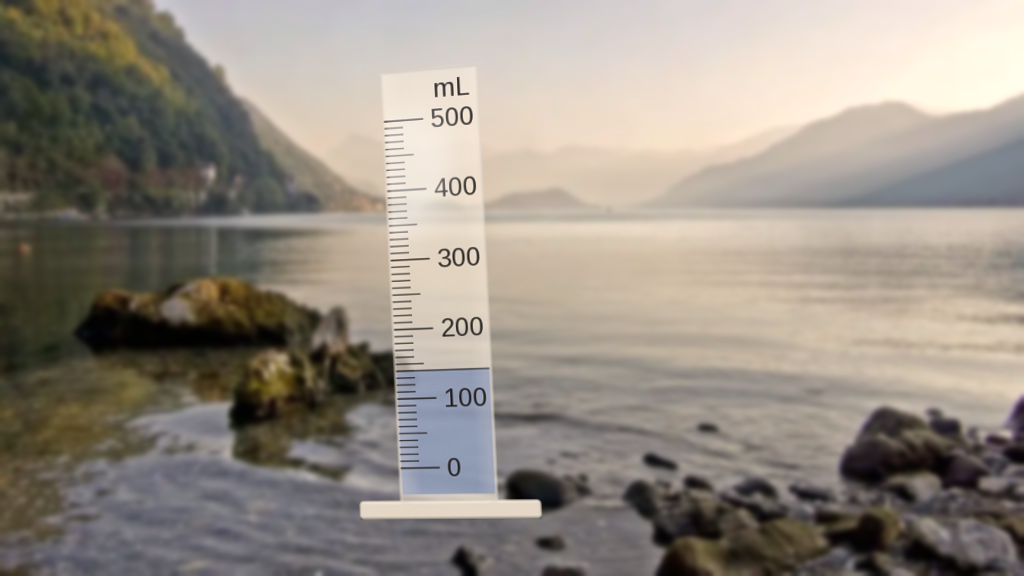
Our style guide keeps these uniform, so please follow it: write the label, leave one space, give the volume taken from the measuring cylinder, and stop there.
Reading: 140 mL
